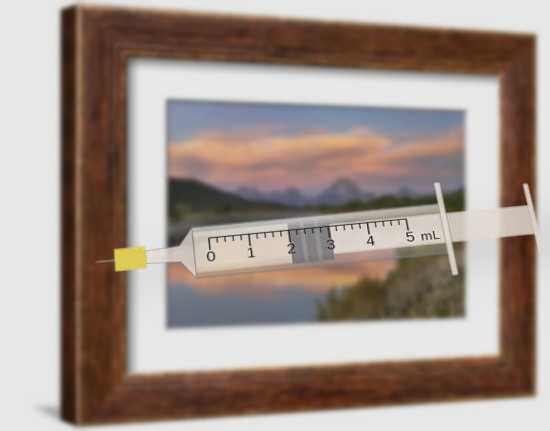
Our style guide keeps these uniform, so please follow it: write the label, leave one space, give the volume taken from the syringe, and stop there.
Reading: 2 mL
